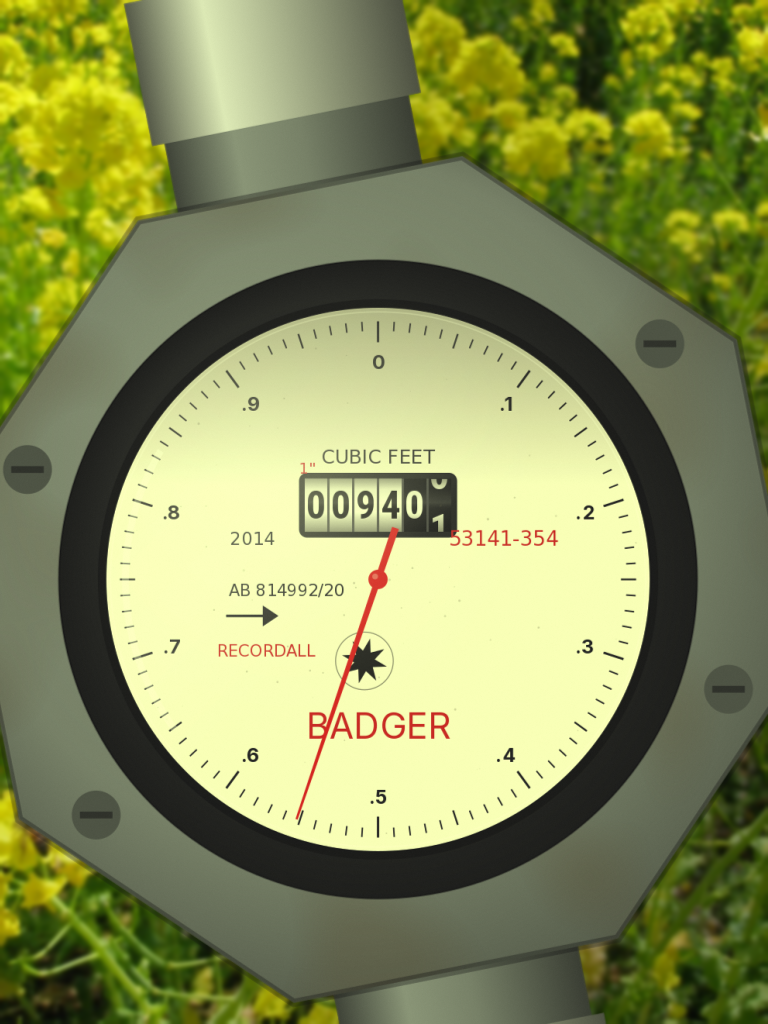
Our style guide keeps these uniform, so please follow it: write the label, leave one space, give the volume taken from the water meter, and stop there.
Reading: 9400.55 ft³
